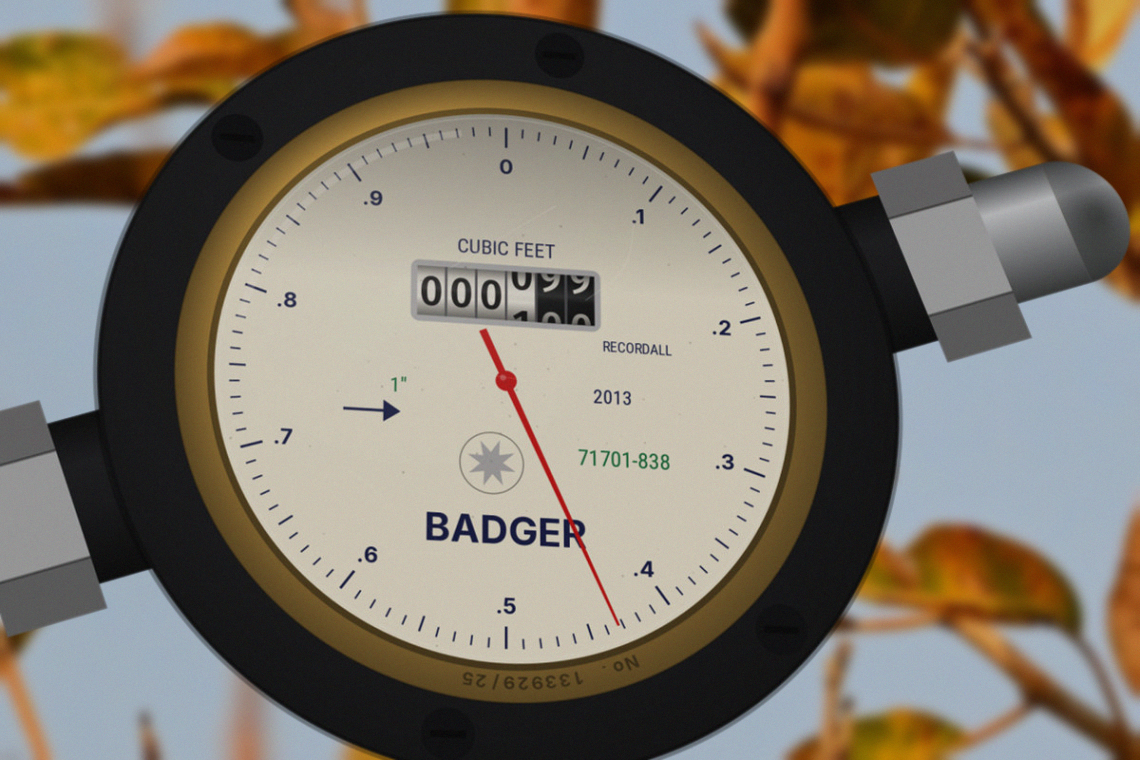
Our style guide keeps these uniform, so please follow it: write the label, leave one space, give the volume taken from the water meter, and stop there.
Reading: 99.43 ft³
